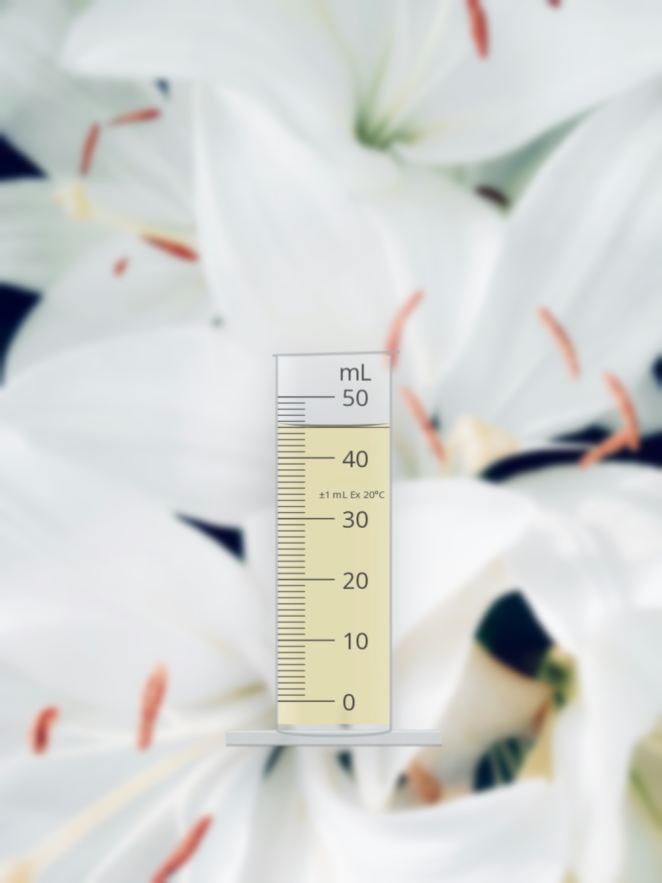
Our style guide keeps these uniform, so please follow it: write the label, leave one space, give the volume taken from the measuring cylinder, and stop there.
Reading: 45 mL
